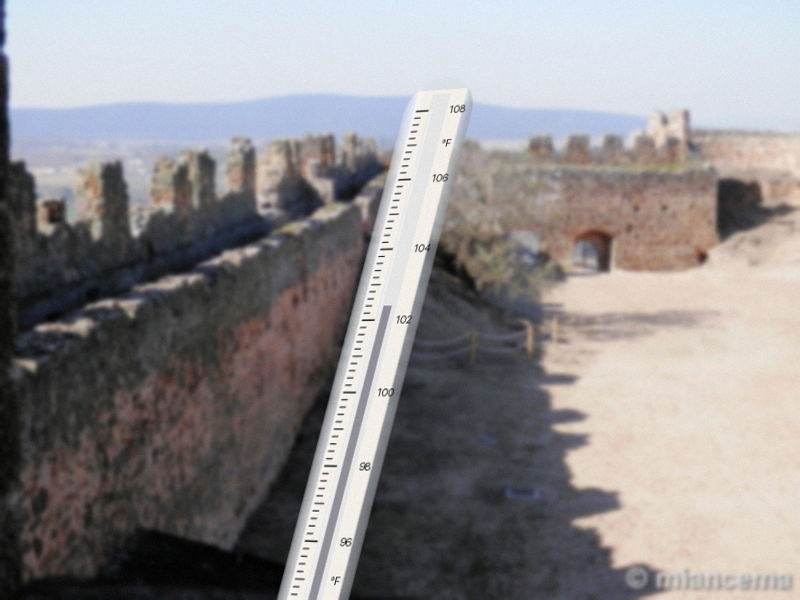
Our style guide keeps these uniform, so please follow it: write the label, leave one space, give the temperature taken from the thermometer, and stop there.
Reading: 102.4 °F
